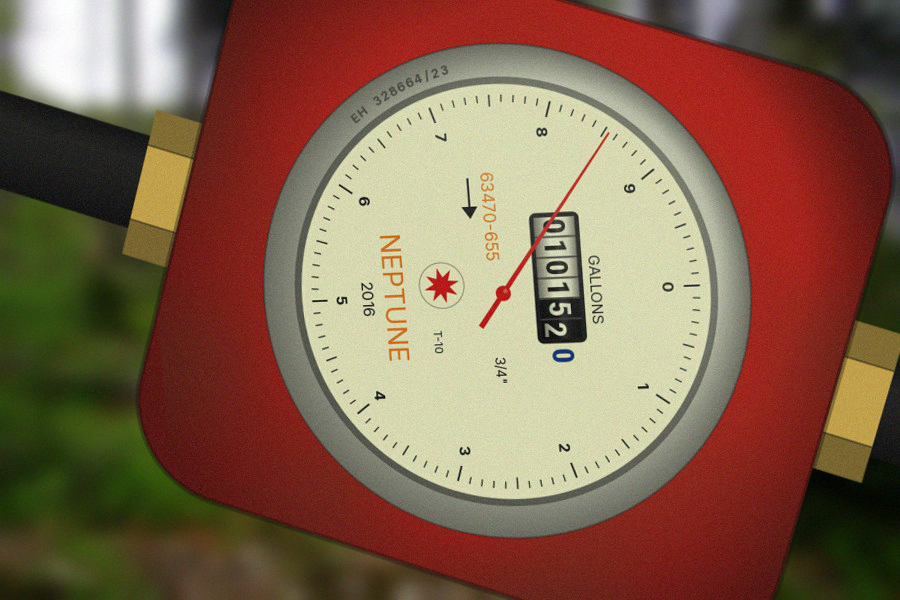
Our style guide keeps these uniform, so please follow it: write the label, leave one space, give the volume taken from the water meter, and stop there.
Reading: 101518.5 gal
